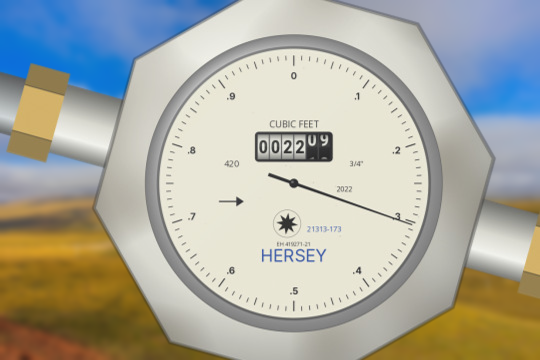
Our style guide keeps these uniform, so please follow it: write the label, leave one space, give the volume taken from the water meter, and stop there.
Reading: 2209.30 ft³
